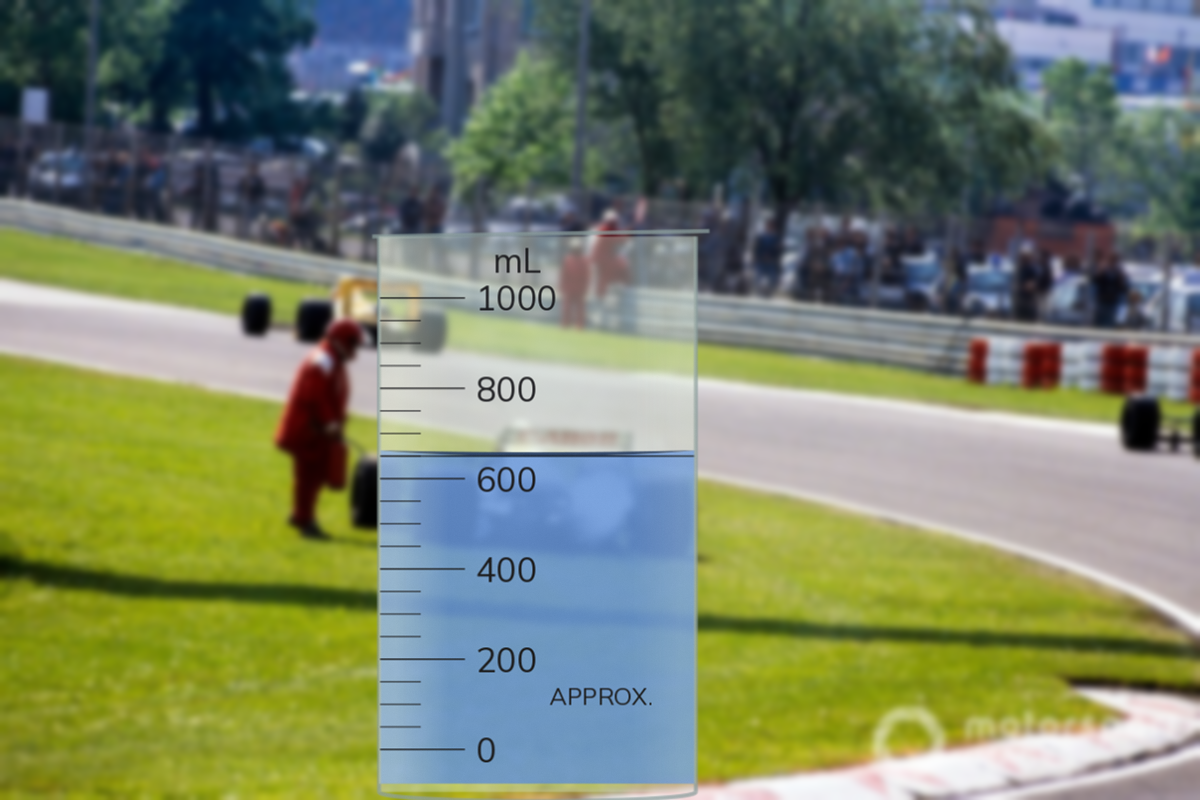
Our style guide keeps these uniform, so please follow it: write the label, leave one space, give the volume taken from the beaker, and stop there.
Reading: 650 mL
